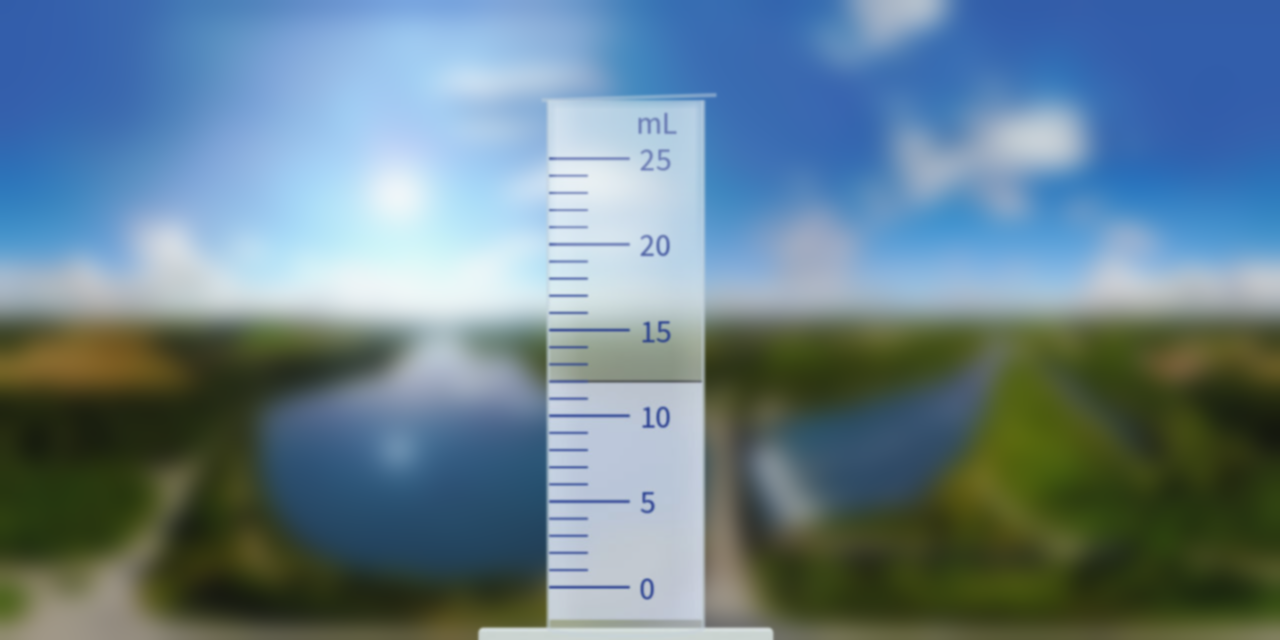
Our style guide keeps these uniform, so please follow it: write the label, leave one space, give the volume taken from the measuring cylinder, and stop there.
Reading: 12 mL
